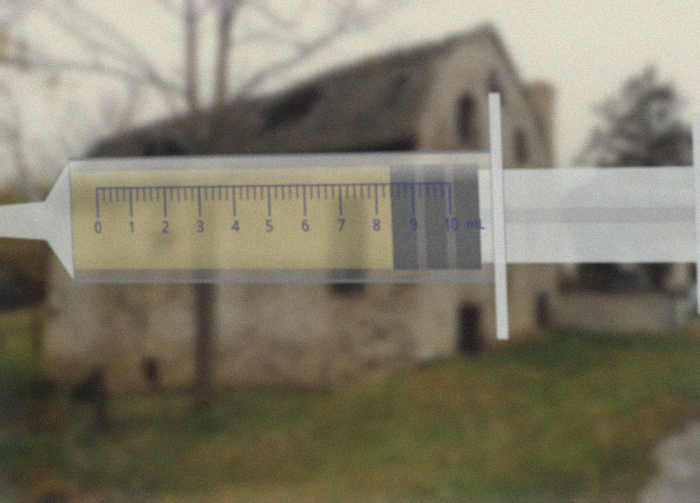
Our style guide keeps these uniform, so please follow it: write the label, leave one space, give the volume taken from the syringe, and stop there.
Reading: 8.4 mL
